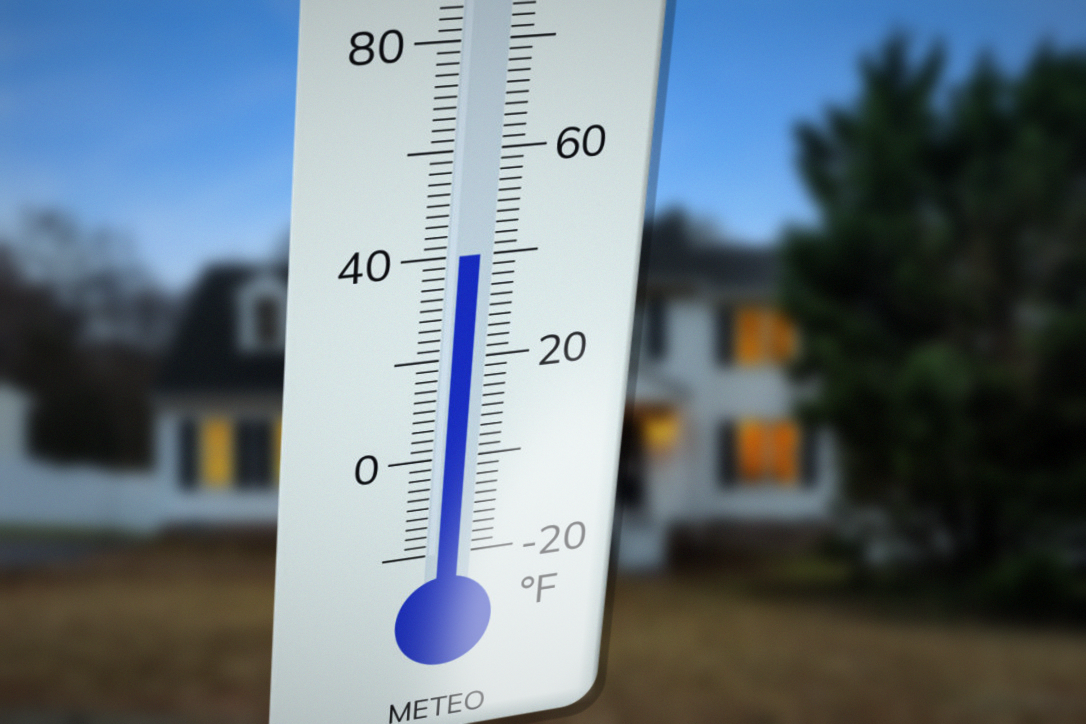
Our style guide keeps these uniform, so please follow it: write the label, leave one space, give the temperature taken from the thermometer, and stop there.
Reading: 40 °F
